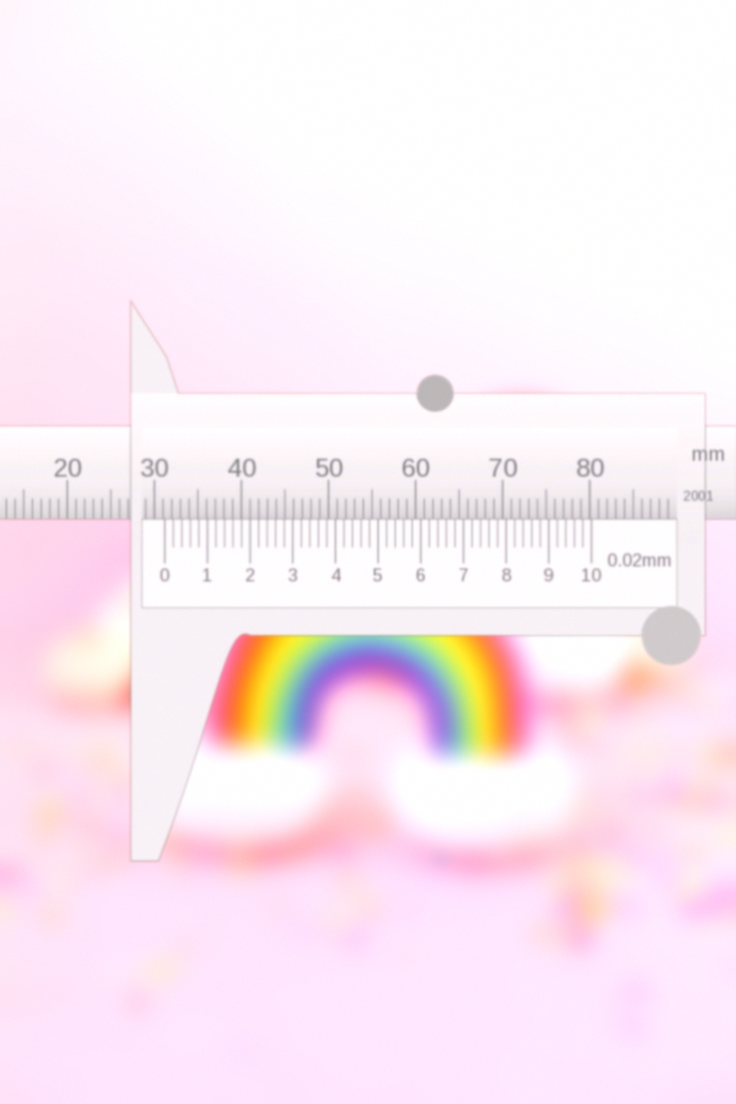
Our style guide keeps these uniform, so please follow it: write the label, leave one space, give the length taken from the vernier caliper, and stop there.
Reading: 31.2 mm
